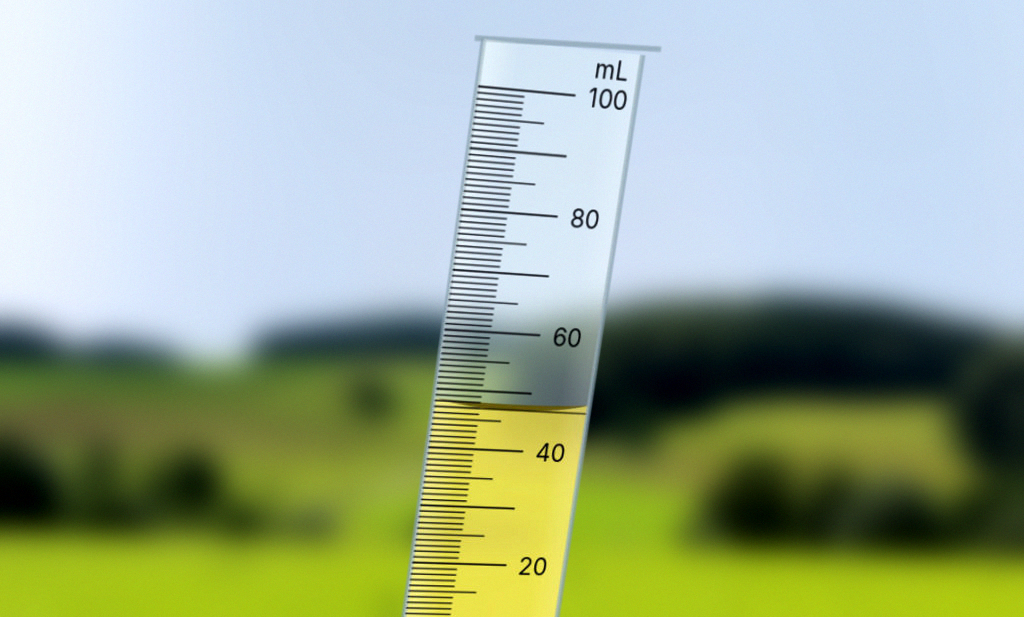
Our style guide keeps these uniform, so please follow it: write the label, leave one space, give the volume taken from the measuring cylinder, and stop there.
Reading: 47 mL
